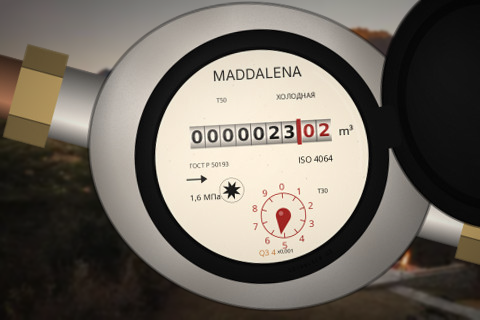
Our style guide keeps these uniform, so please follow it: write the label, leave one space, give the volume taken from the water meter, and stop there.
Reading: 23.025 m³
